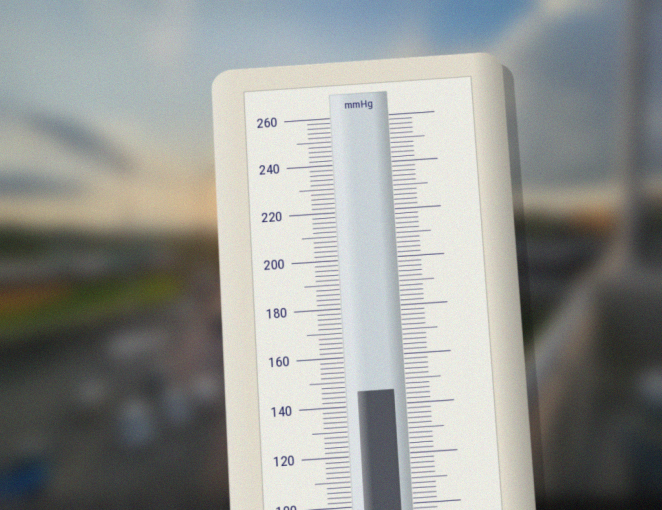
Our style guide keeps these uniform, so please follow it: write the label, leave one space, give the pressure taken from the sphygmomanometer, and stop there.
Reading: 146 mmHg
